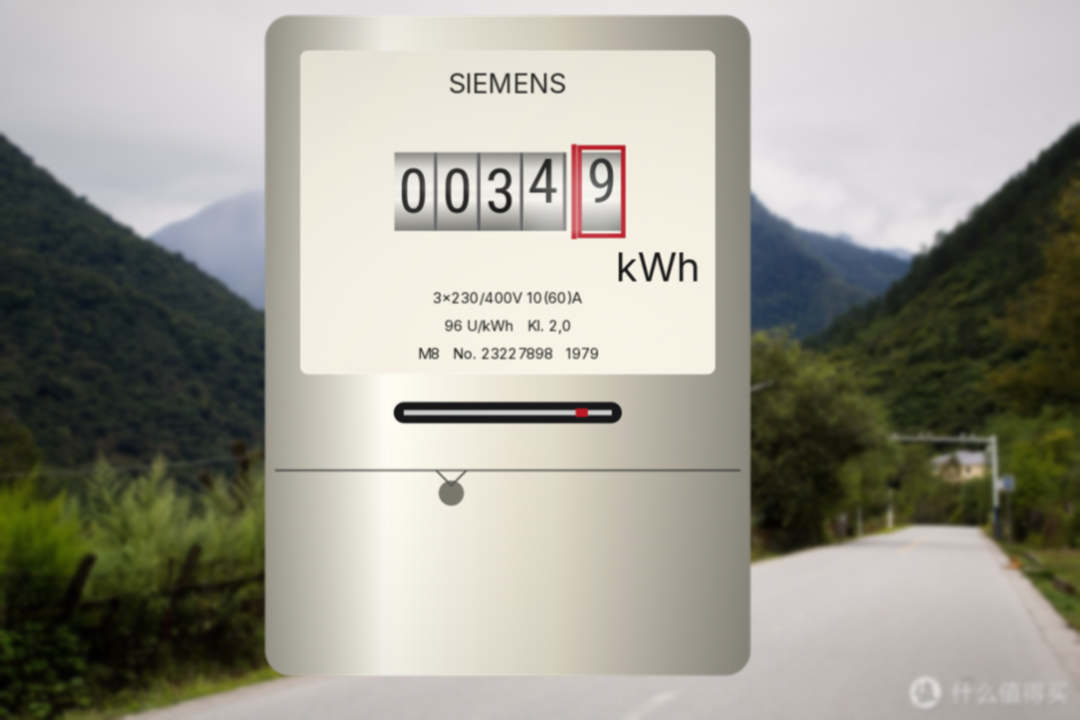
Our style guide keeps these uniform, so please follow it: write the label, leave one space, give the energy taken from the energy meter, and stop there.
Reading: 34.9 kWh
